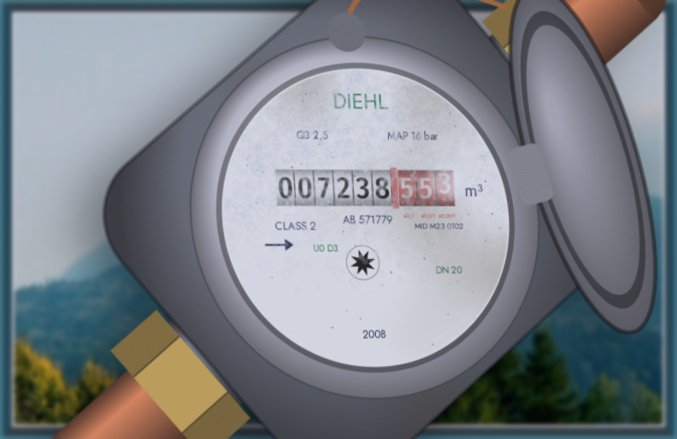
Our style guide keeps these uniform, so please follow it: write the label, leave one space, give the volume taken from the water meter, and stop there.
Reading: 7238.553 m³
